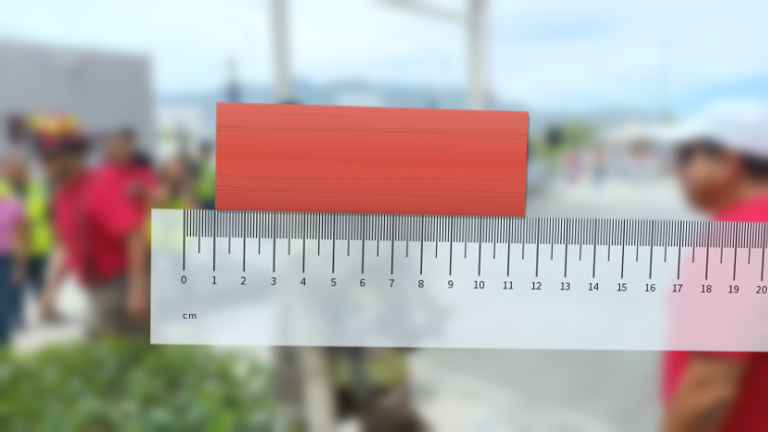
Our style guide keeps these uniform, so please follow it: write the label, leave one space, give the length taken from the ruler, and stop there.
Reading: 10.5 cm
